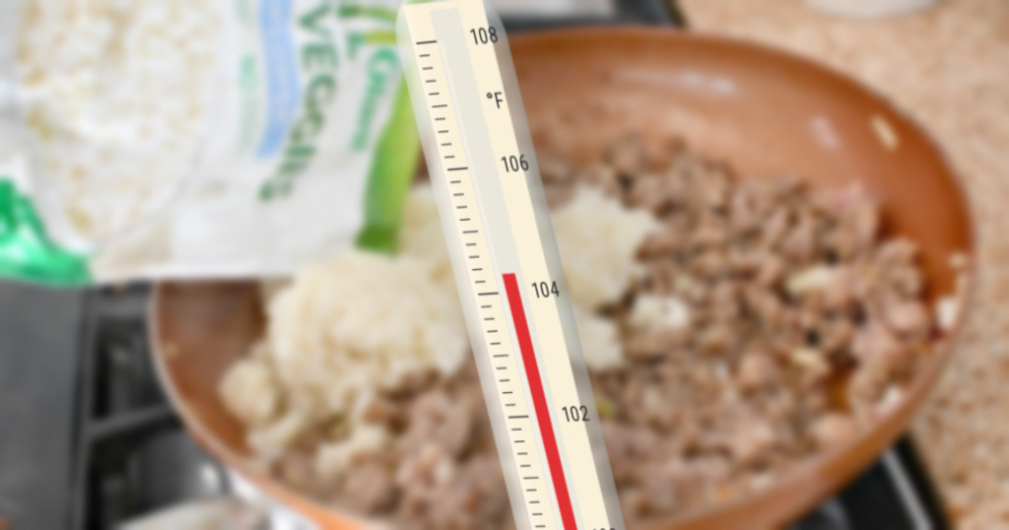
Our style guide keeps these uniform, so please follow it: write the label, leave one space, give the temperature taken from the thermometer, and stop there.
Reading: 104.3 °F
